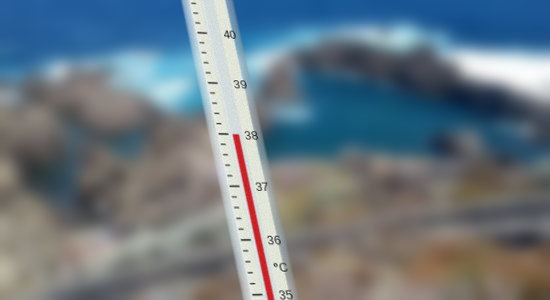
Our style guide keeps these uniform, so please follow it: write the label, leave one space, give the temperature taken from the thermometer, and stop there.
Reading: 38 °C
